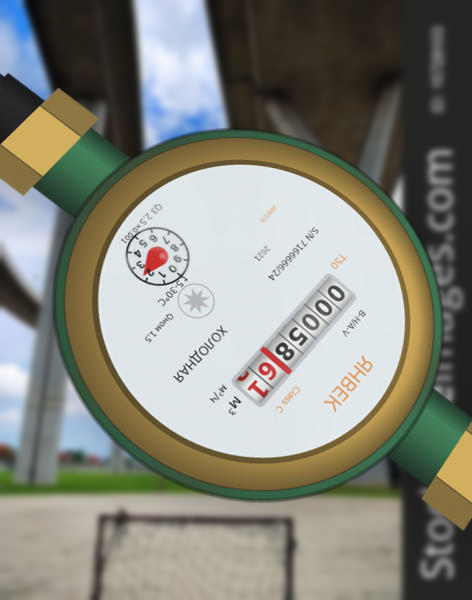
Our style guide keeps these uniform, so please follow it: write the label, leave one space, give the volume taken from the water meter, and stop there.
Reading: 58.612 m³
